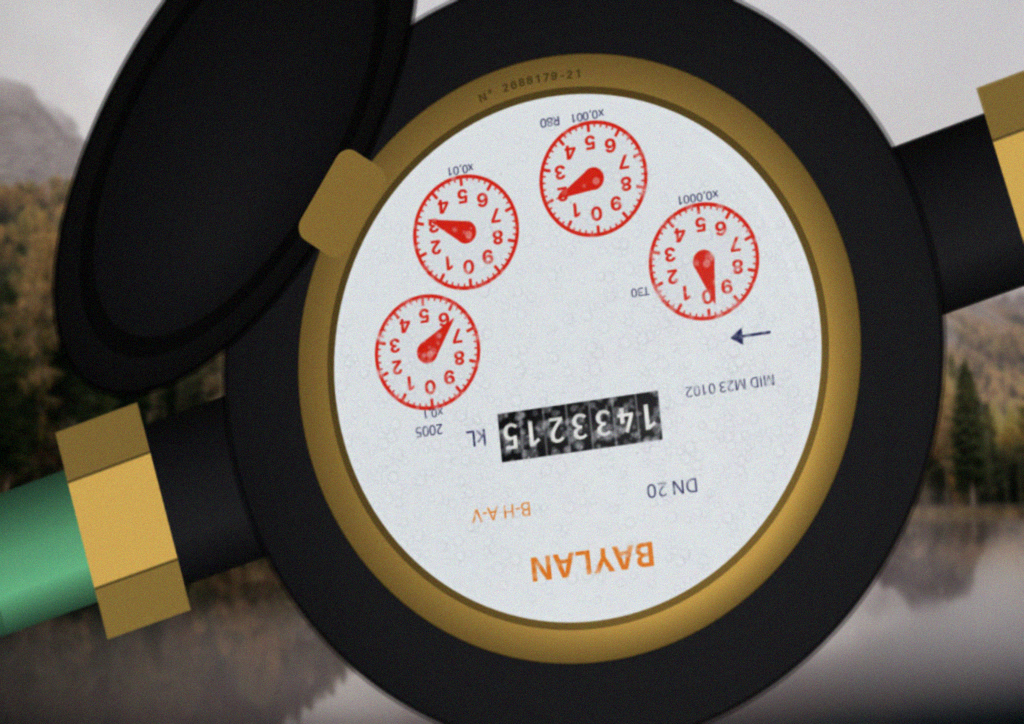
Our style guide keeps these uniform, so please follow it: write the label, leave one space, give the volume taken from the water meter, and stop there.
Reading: 1433215.6319 kL
